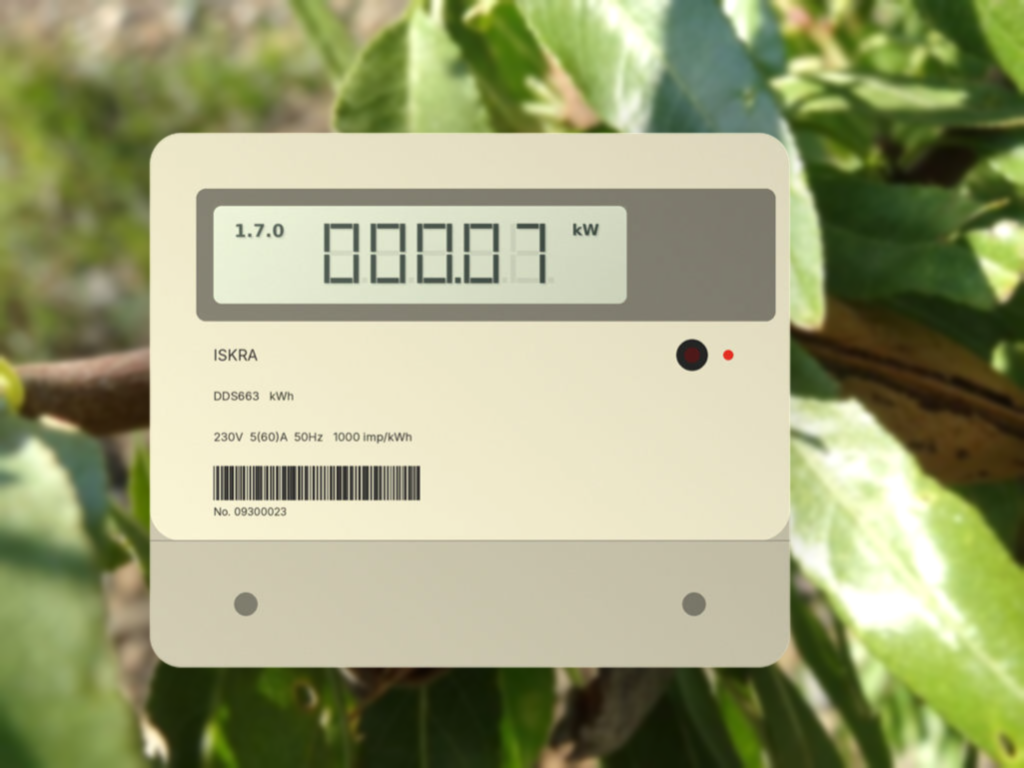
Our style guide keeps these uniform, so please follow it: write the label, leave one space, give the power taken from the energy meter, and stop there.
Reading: 0.07 kW
